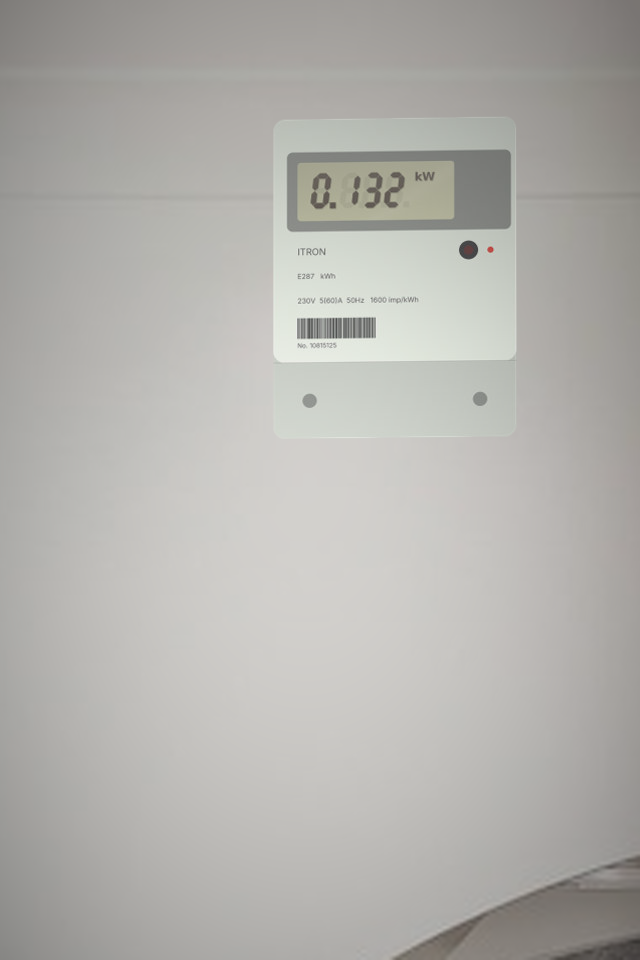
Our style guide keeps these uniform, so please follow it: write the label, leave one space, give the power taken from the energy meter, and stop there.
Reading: 0.132 kW
